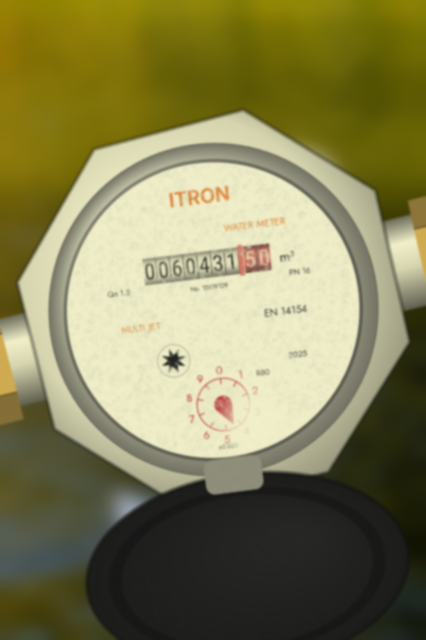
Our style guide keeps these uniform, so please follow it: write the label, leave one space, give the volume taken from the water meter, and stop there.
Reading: 60431.504 m³
